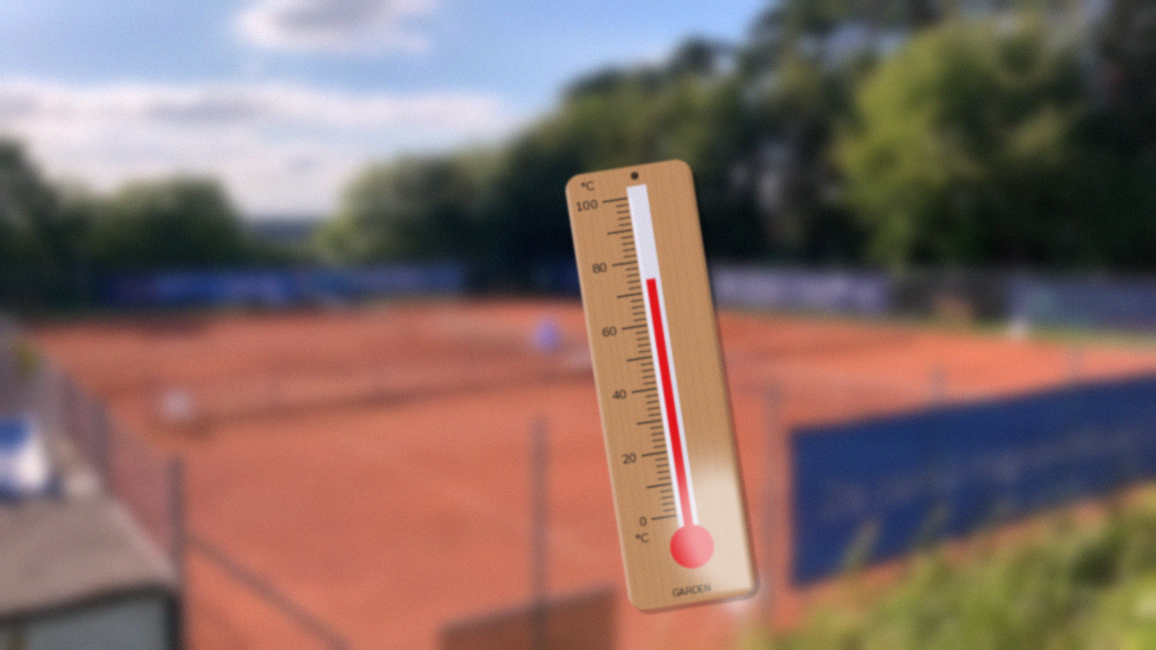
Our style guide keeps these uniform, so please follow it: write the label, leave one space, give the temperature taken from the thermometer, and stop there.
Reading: 74 °C
